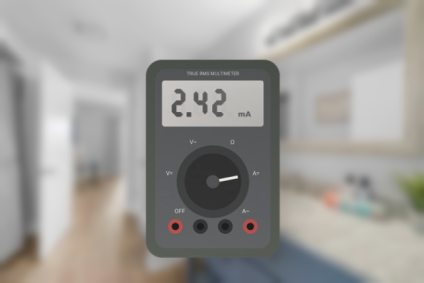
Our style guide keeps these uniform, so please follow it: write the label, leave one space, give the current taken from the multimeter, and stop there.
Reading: 2.42 mA
